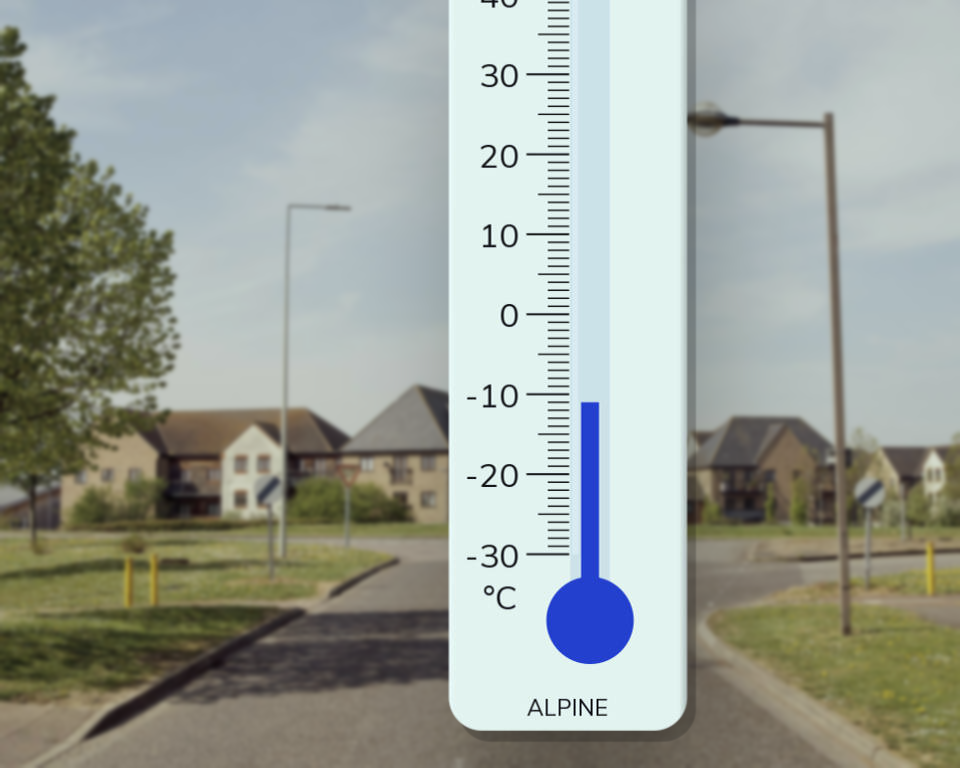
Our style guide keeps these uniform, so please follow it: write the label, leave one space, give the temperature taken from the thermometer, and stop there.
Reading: -11 °C
